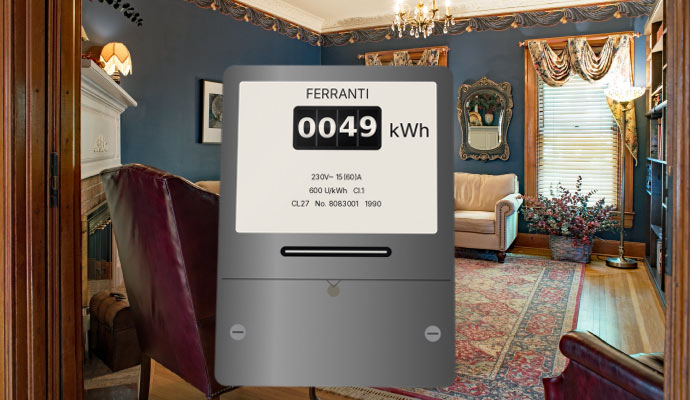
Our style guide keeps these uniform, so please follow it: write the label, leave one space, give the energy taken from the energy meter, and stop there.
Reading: 49 kWh
